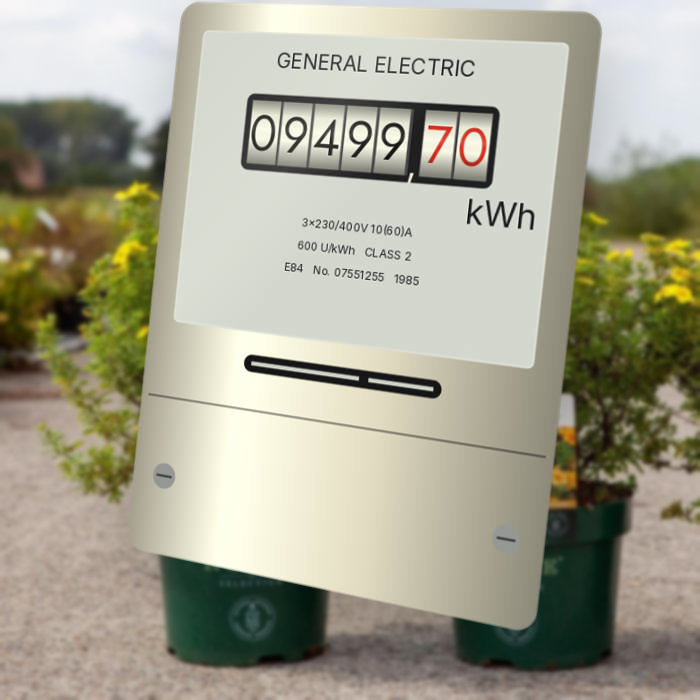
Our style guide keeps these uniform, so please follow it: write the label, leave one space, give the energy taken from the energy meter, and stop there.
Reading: 9499.70 kWh
